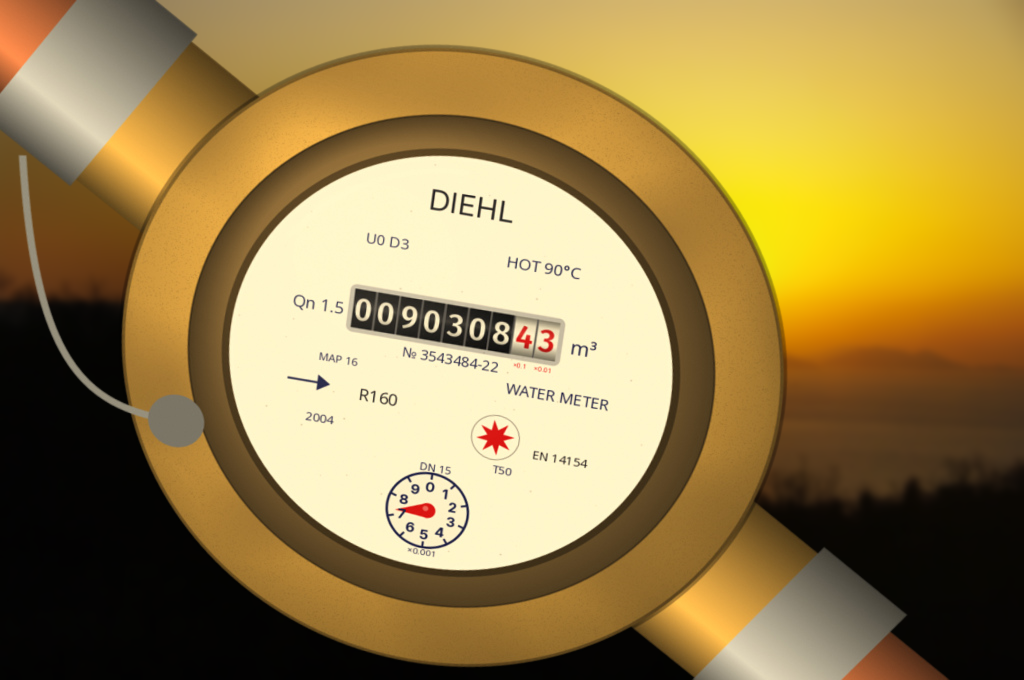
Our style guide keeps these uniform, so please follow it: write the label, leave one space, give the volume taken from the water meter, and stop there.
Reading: 90308.437 m³
